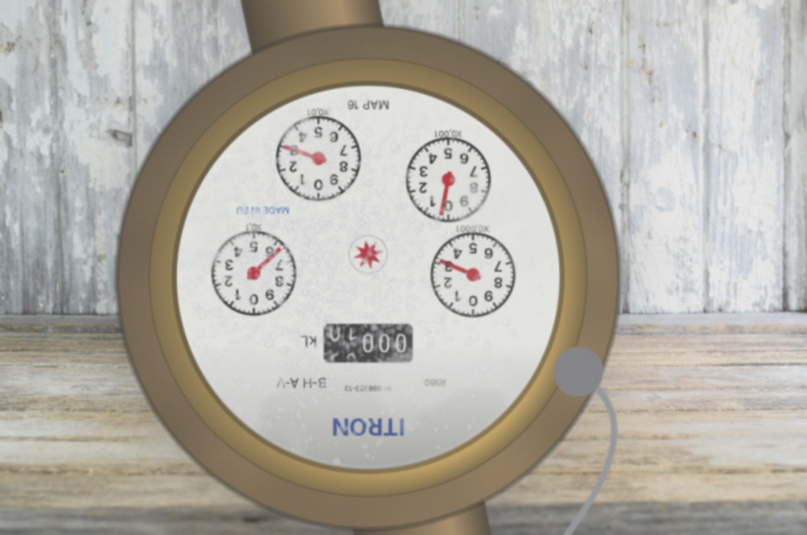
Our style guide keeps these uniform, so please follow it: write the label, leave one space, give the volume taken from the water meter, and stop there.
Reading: 9.6303 kL
